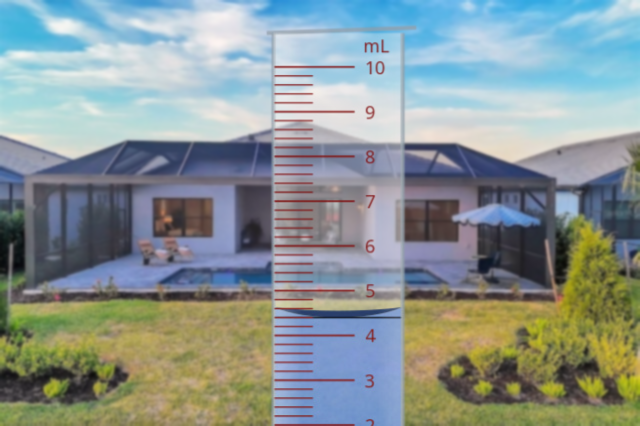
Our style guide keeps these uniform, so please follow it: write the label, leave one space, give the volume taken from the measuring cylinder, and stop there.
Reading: 4.4 mL
